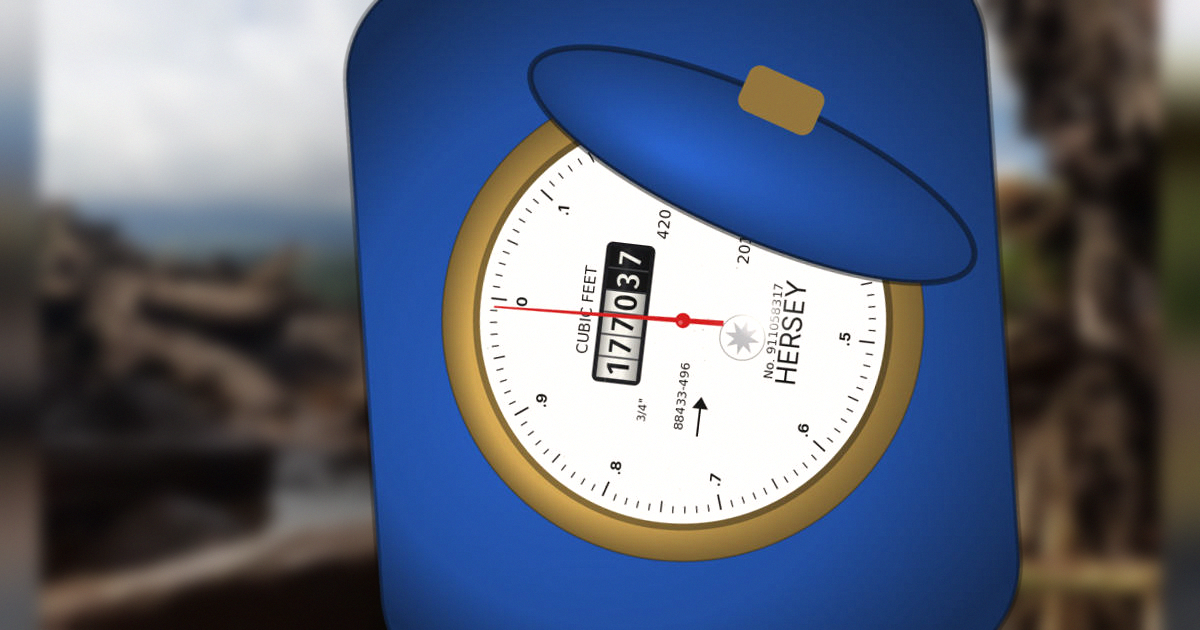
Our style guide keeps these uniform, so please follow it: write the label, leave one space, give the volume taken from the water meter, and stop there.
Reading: 177036.99 ft³
